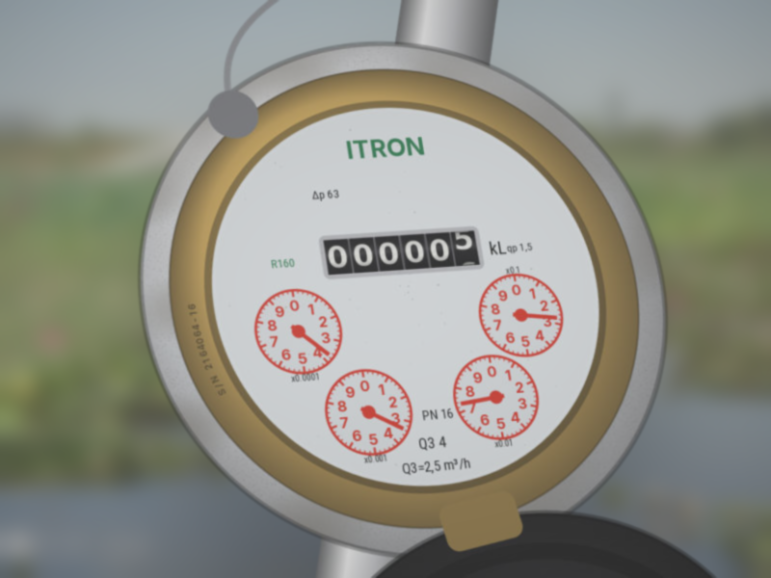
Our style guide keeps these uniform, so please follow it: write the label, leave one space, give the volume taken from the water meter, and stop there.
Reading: 5.2733 kL
